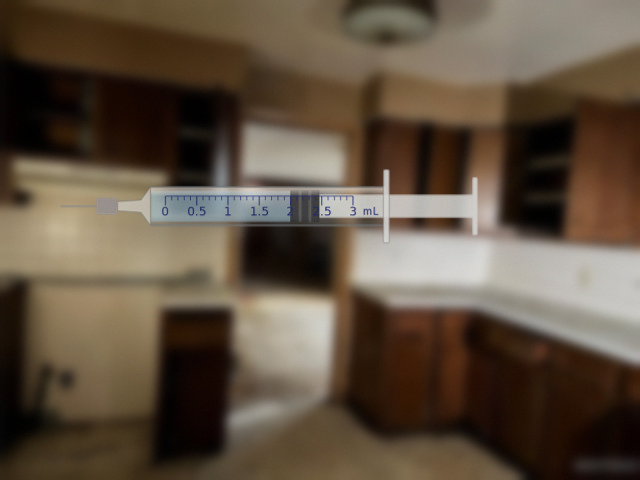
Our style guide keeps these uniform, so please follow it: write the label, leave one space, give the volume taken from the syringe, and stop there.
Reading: 2 mL
